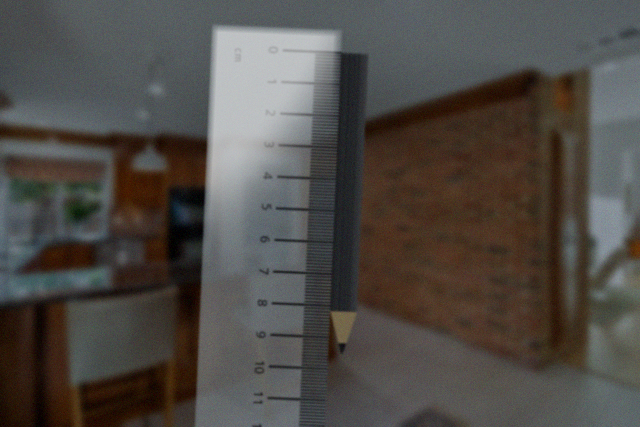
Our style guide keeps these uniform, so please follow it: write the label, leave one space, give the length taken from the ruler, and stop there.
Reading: 9.5 cm
